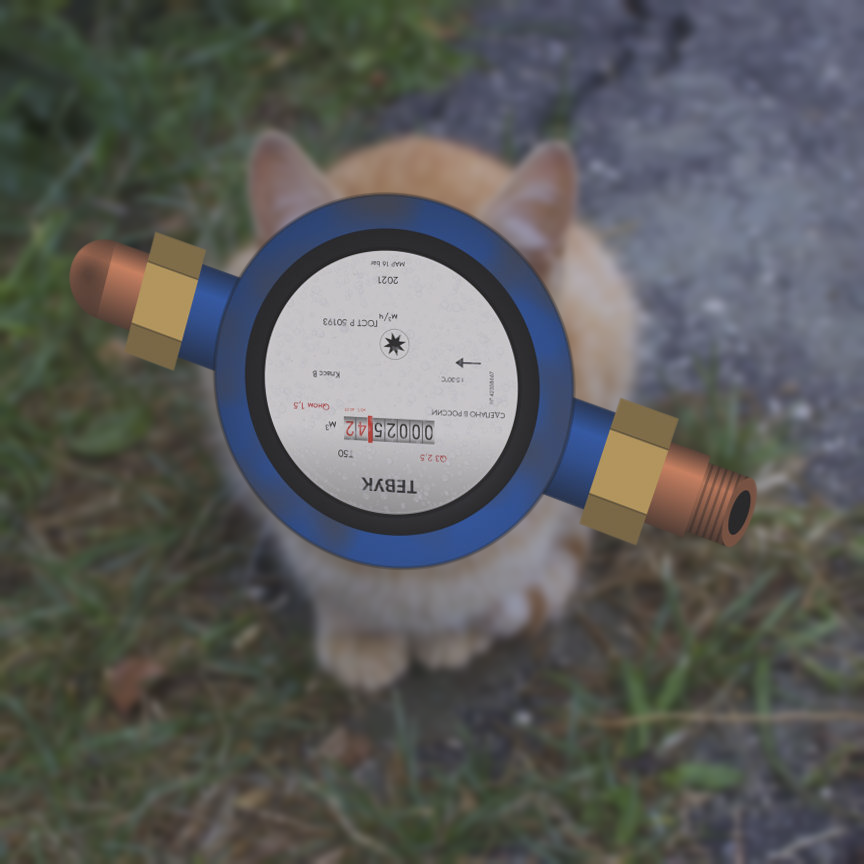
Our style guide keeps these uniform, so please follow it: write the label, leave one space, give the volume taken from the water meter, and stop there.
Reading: 25.42 m³
